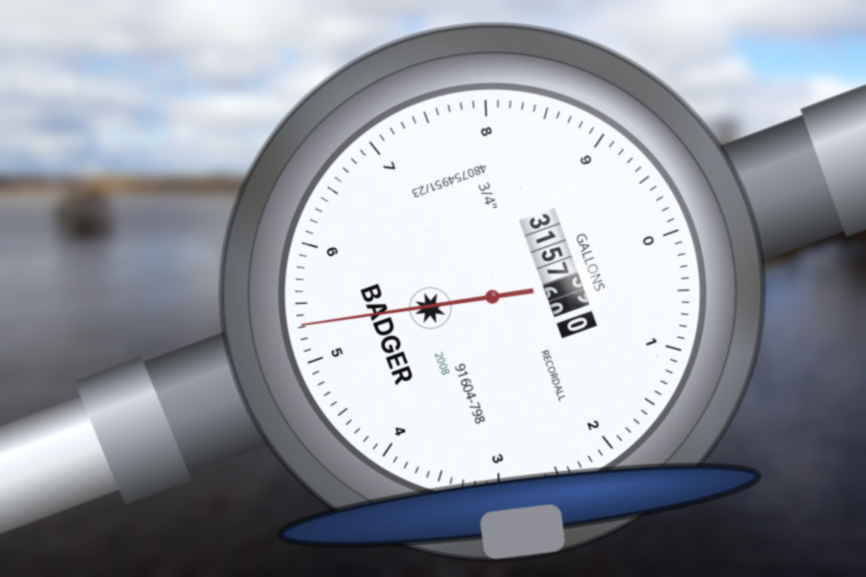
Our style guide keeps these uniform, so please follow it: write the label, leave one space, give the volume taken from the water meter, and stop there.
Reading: 3157595.3 gal
